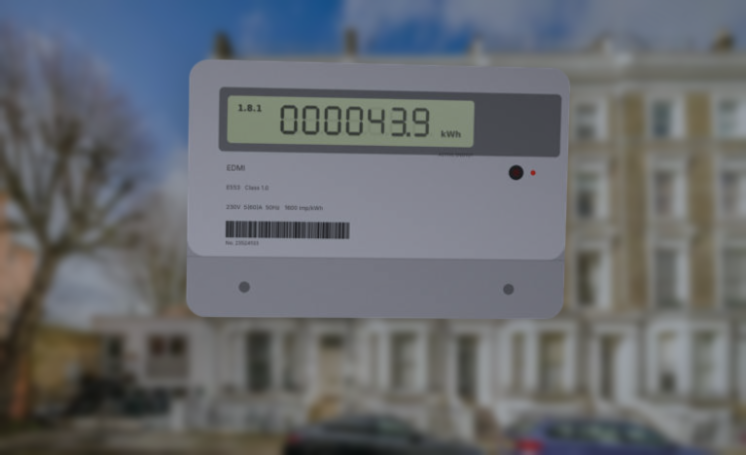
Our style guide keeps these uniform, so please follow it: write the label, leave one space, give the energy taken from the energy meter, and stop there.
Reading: 43.9 kWh
